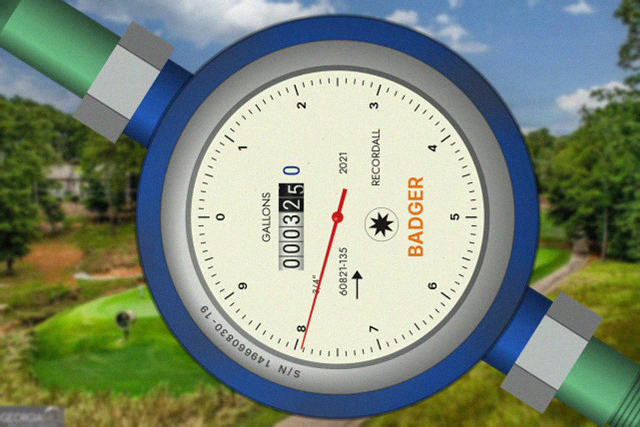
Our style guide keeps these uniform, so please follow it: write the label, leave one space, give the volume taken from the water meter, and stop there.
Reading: 3247.9 gal
